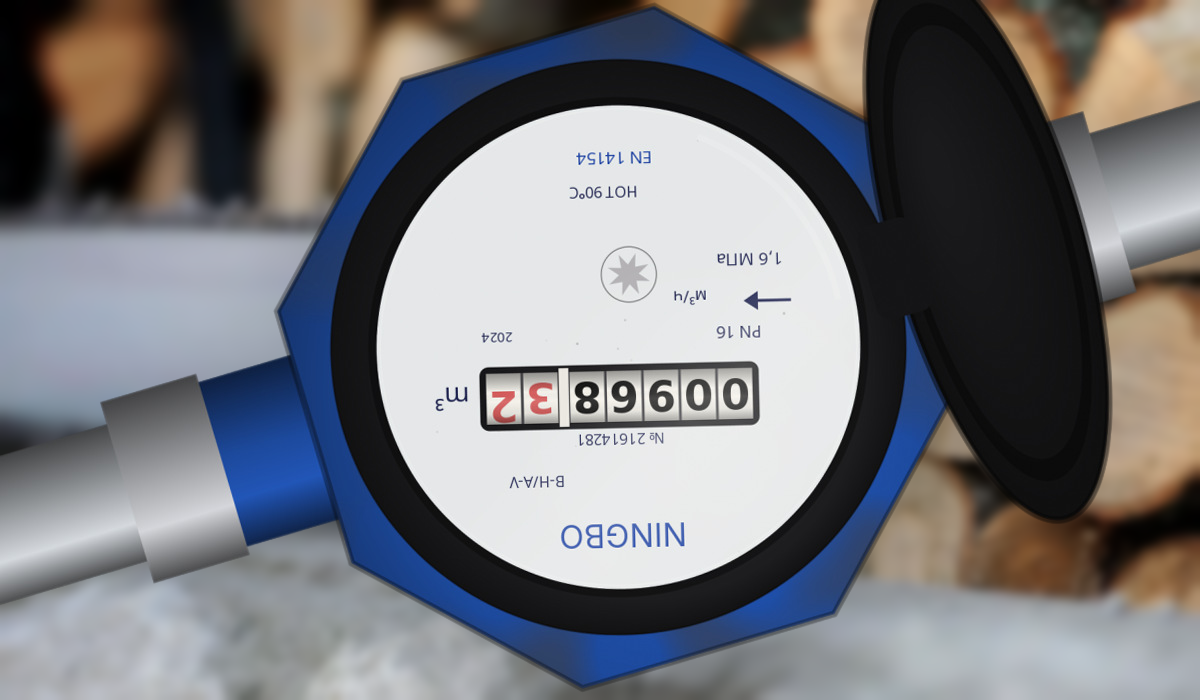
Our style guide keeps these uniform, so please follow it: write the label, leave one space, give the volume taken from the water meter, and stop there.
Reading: 968.32 m³
